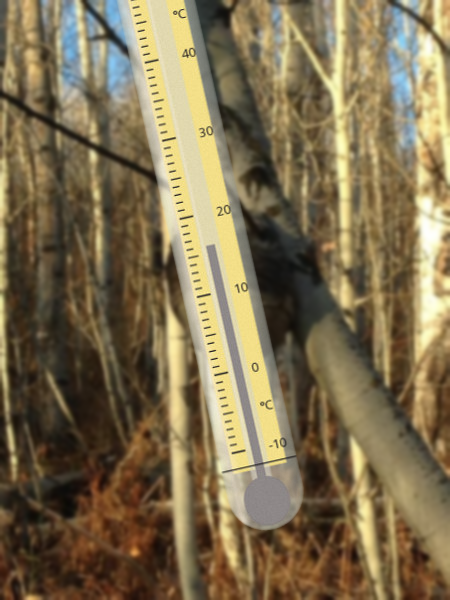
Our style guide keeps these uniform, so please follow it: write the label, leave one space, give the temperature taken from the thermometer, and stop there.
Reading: 16 °C
